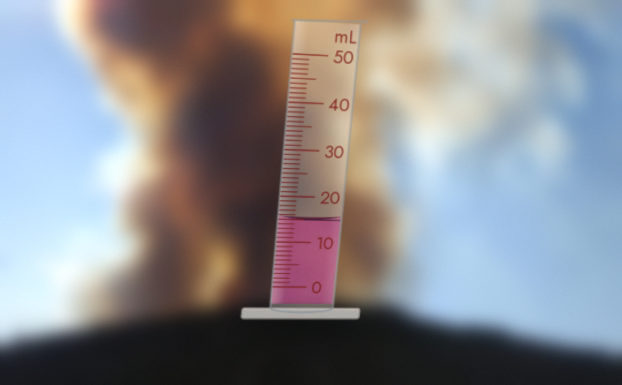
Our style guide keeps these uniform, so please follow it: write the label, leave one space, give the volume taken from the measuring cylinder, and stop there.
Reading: 15 mL
